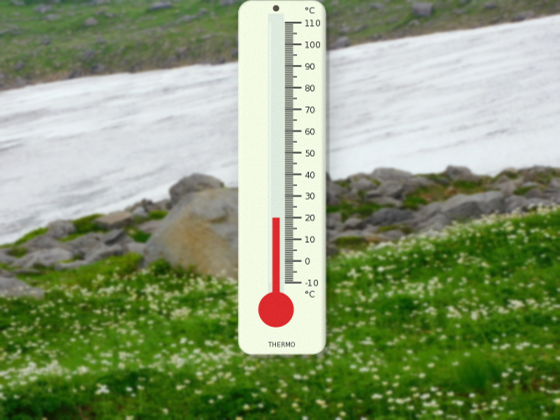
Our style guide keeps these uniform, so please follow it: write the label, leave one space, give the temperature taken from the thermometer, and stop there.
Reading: 20 °C
